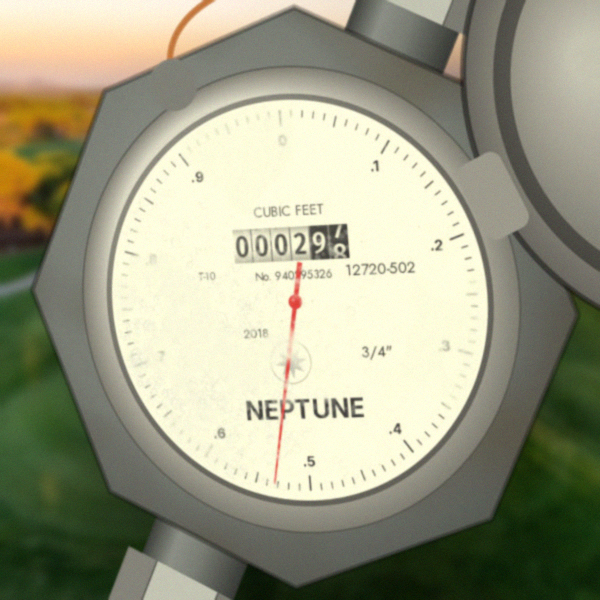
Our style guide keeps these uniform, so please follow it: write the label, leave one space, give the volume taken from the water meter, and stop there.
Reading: 297.53 ft³
